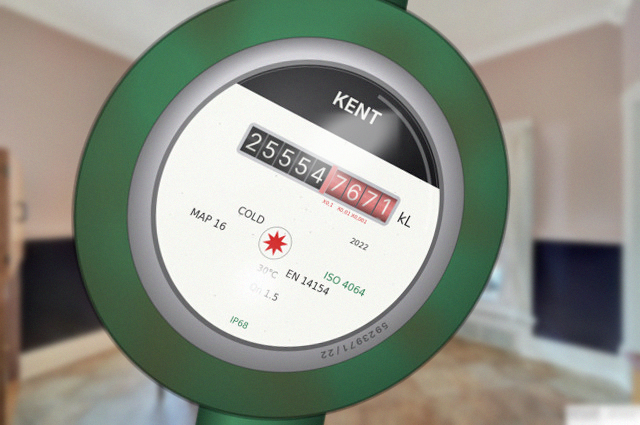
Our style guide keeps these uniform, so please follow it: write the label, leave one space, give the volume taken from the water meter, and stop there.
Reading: 25554.7671 kL
